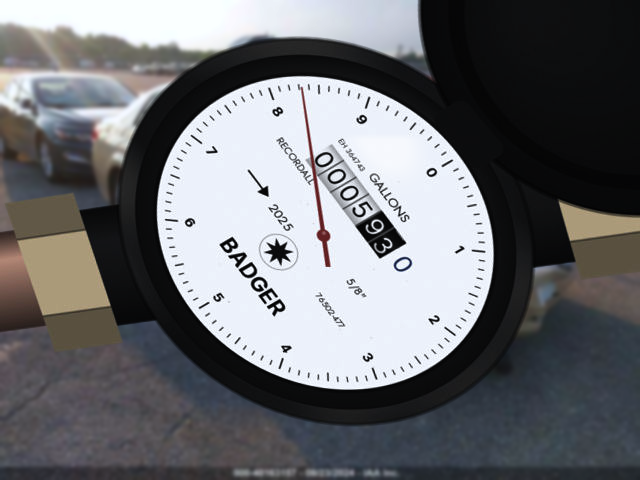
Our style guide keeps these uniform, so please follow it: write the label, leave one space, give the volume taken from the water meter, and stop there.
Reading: 5928.3 gal
